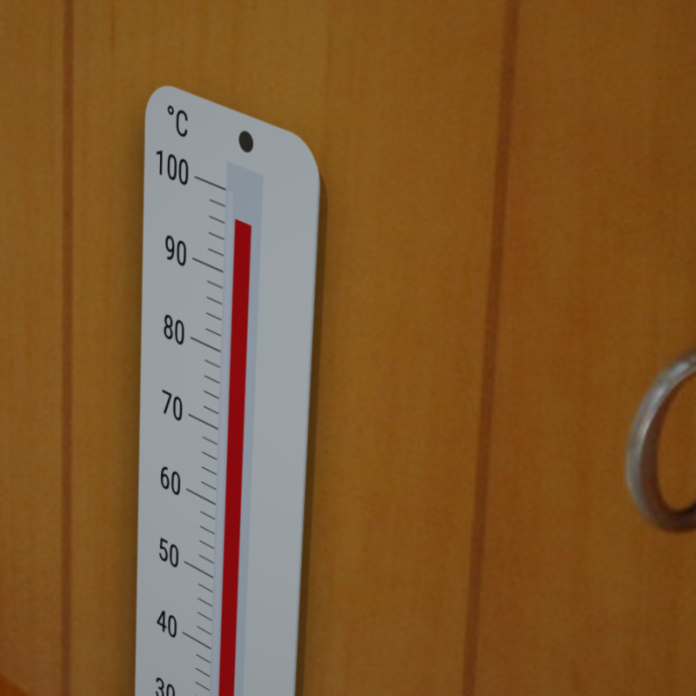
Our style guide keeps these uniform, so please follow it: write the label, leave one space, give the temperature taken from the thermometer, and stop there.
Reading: 97 °C
